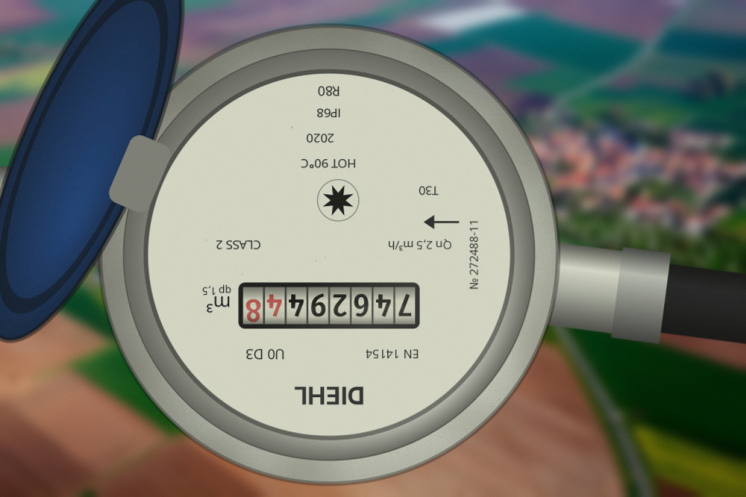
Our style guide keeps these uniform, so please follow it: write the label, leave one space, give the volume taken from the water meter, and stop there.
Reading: 746294.48 m³
